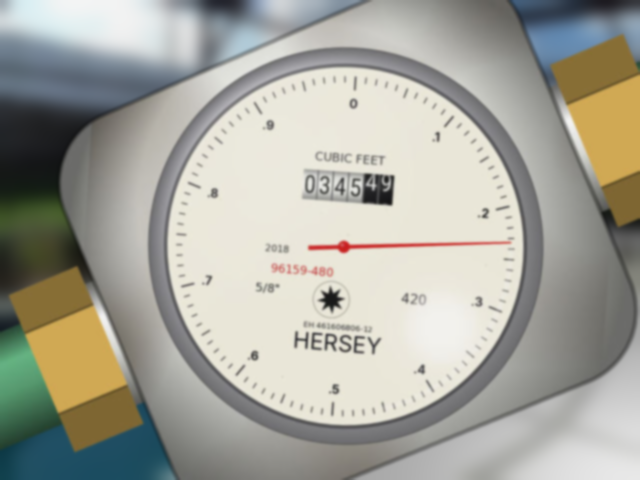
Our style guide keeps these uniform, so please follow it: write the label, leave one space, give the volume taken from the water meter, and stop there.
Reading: 34549.23 ft³
